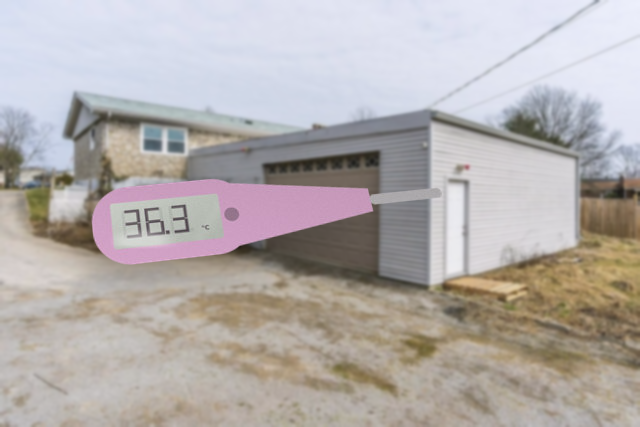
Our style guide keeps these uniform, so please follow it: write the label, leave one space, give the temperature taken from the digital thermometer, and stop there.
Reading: 36.3 °C
